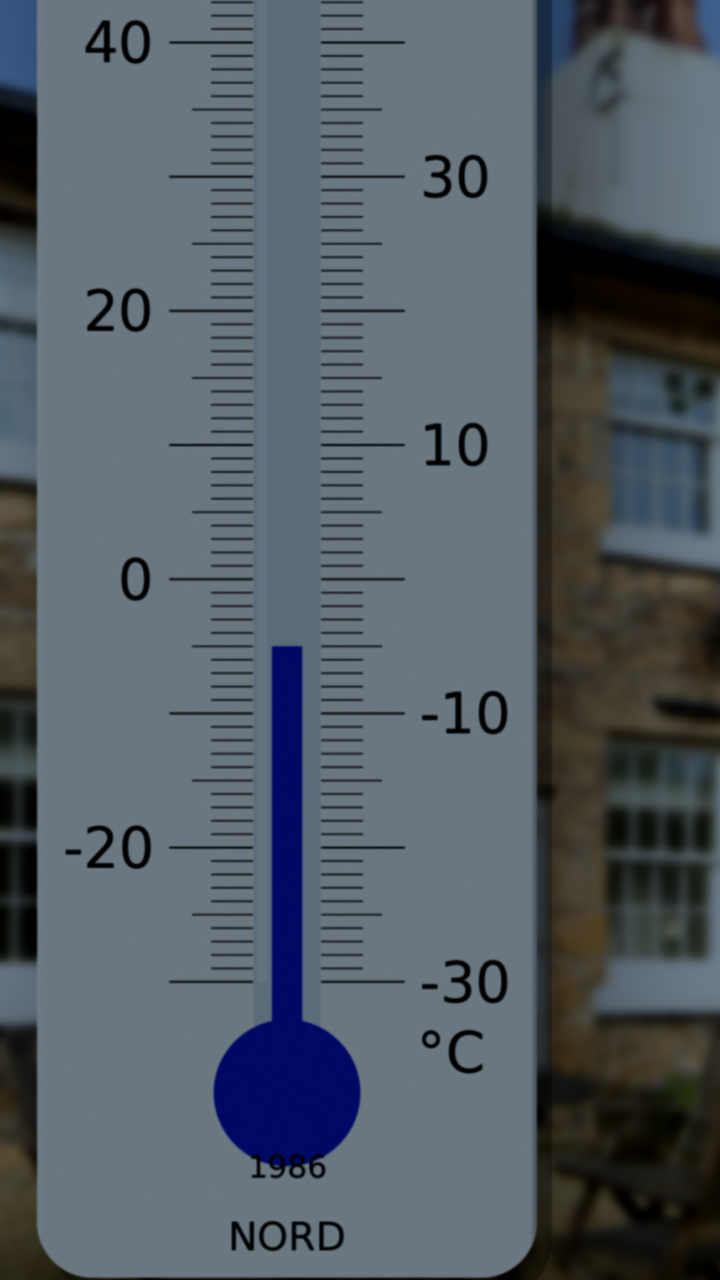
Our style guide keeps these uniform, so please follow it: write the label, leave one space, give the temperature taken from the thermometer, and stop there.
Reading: -5 °C
